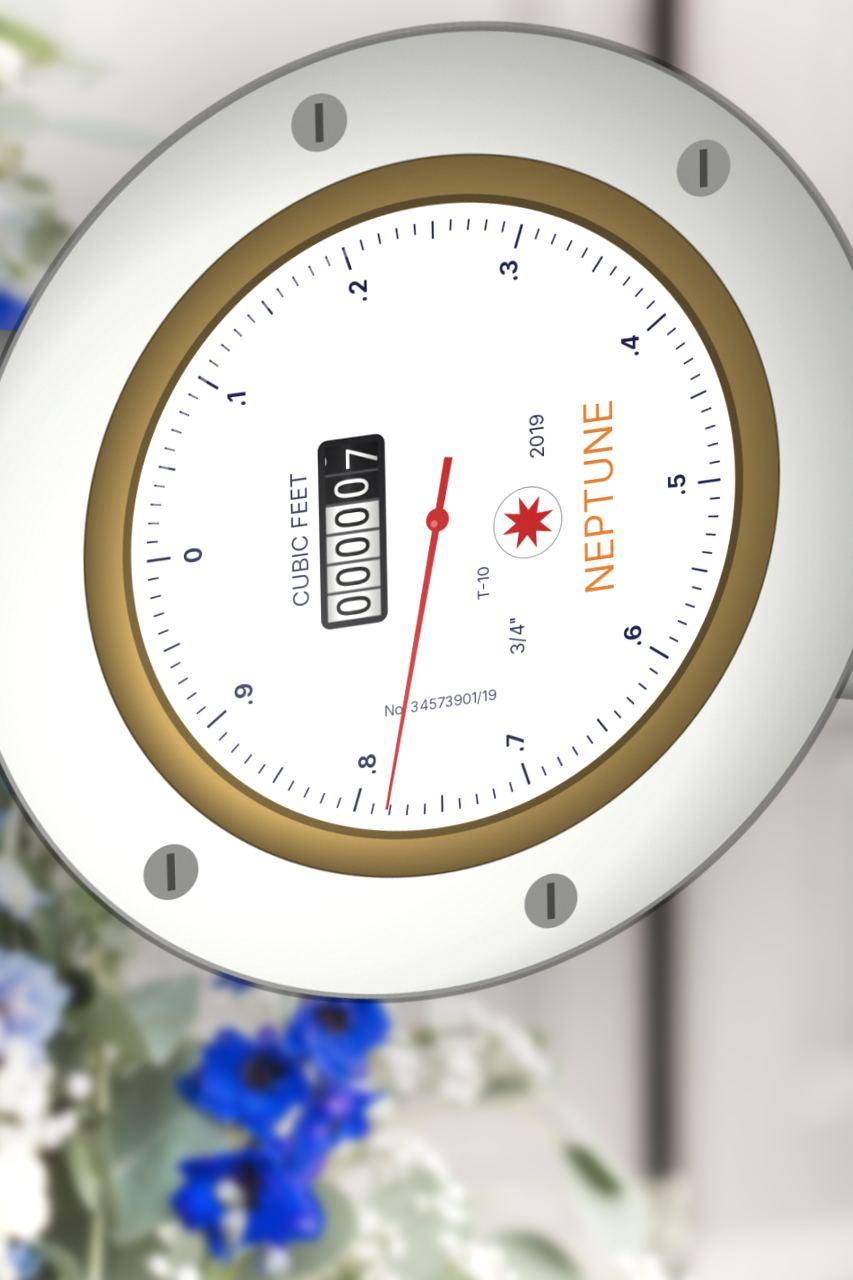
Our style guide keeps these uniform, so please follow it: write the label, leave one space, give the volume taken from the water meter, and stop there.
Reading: 6.78 ft³
